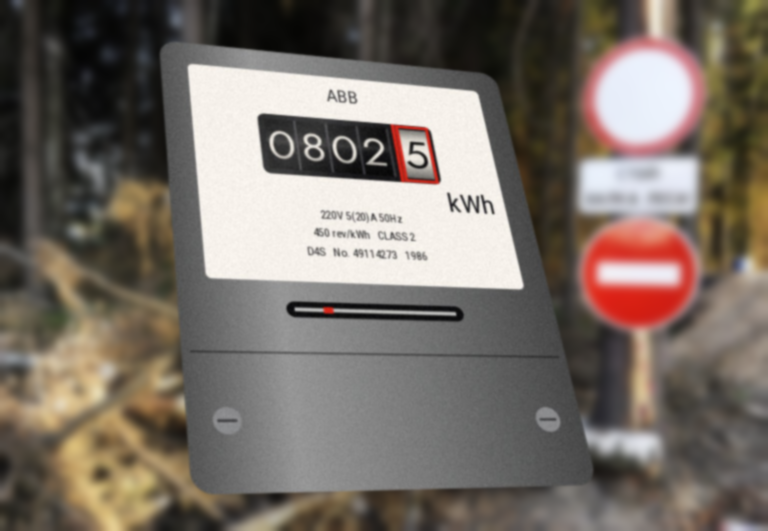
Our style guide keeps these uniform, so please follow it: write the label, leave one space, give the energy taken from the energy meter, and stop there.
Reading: 802.5 kWh
